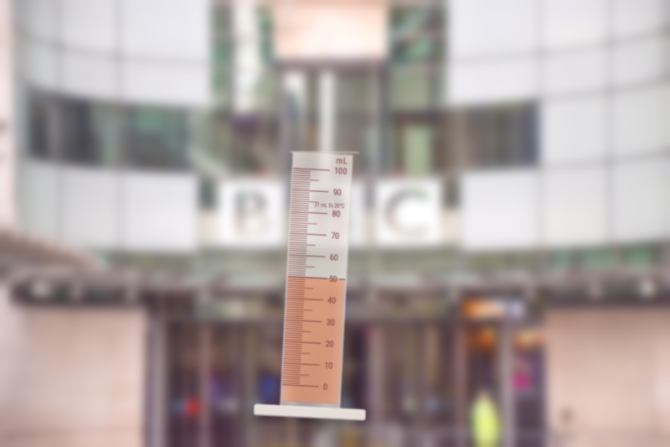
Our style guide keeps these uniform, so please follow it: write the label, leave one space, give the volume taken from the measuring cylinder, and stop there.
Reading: 50 mL
